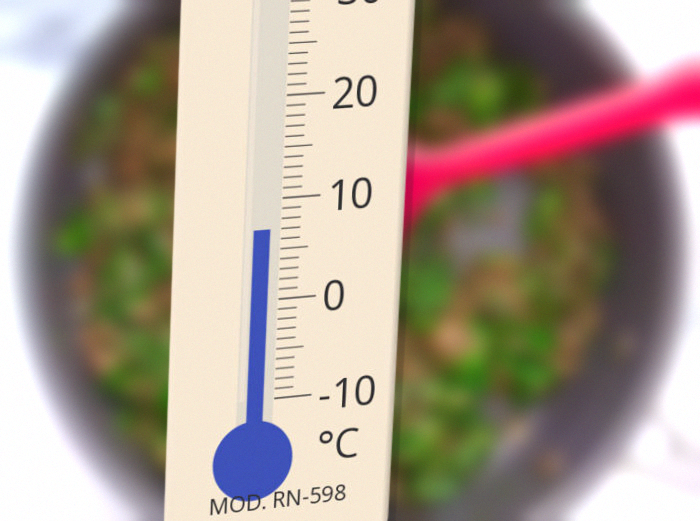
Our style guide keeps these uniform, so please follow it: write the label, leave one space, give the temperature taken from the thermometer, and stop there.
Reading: 7 °C
